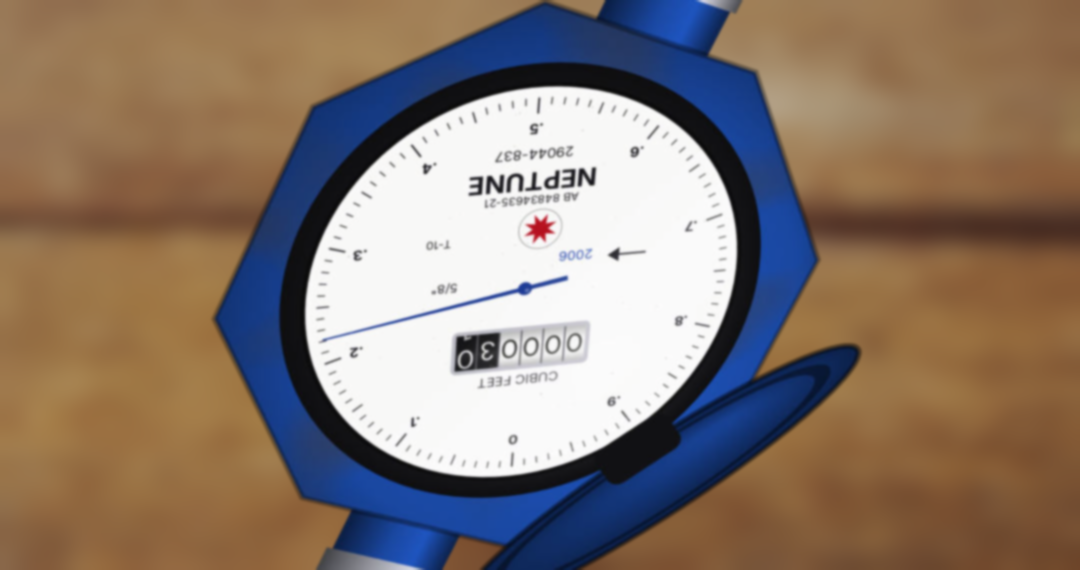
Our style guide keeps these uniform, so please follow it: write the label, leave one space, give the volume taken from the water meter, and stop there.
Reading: 30.22 ft³
